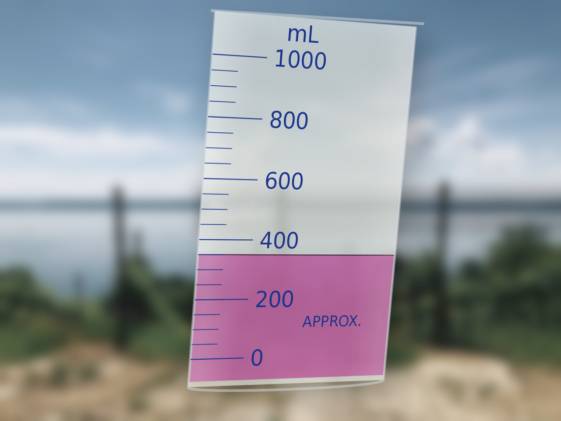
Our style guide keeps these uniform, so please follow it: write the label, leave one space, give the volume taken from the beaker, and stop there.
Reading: 350 mL
